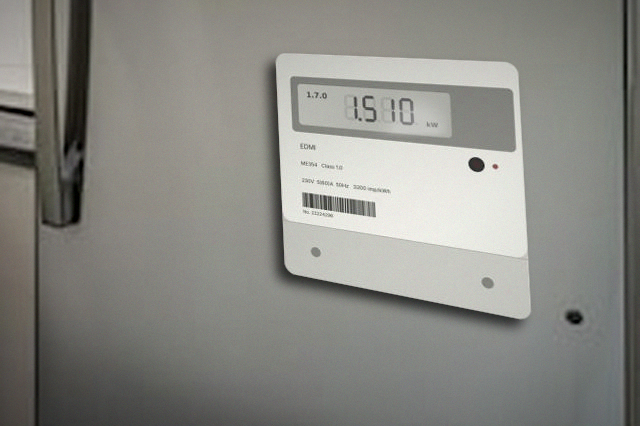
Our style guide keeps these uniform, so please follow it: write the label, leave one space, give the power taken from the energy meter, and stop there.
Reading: 1.510 kW
